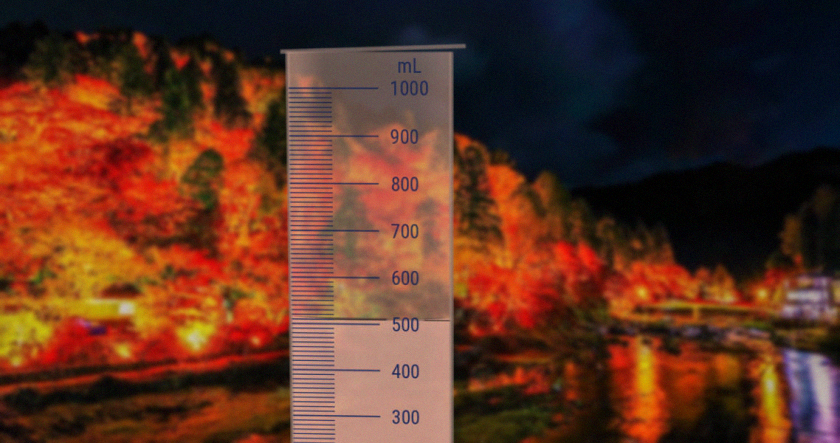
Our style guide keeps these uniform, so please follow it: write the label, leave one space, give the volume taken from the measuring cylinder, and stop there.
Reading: 510 mL
